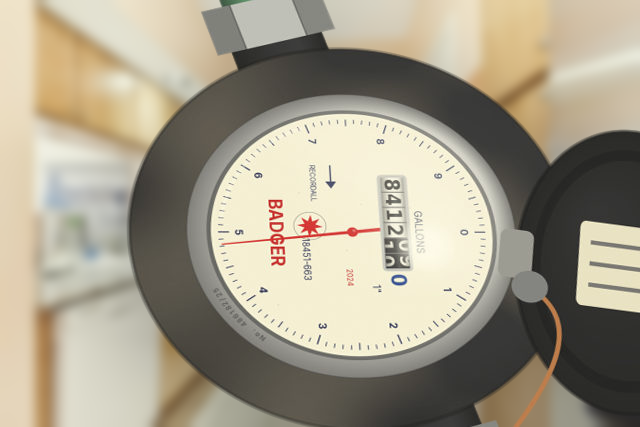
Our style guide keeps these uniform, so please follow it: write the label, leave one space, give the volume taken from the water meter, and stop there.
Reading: 8412094.8 gal
